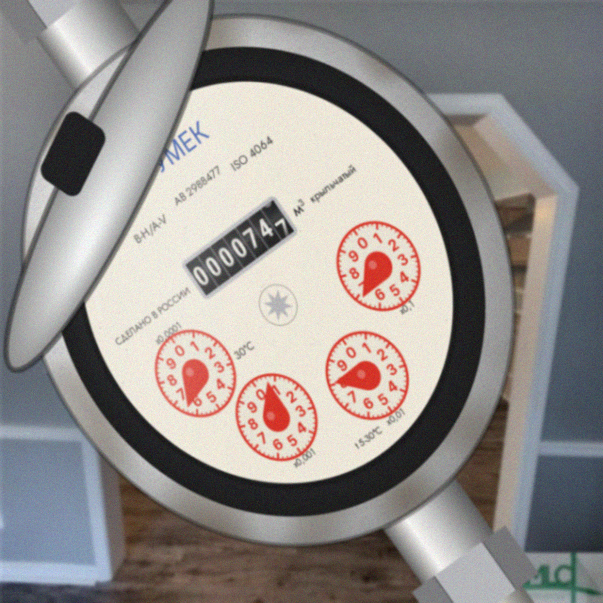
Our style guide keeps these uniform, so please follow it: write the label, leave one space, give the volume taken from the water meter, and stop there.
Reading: 746.6806 m³
